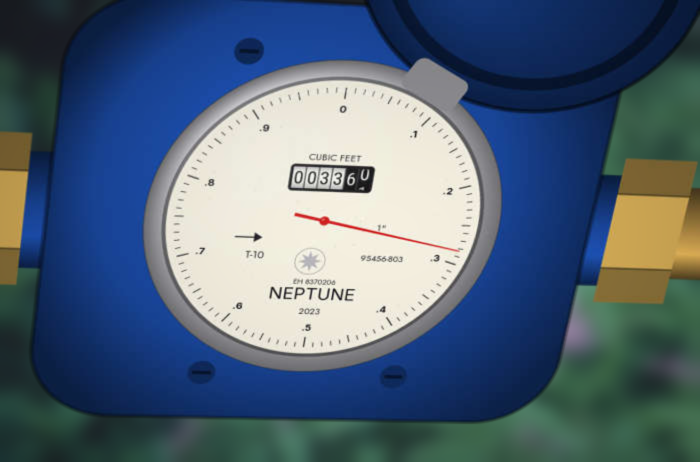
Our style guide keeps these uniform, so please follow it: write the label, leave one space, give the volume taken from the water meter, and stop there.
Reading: 3360.28 ft³
